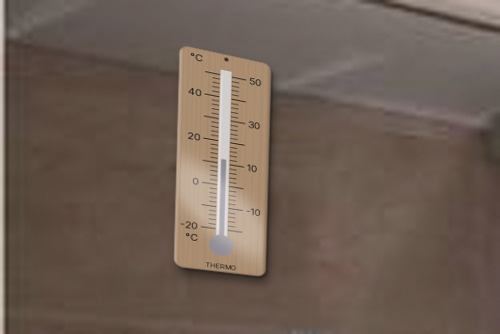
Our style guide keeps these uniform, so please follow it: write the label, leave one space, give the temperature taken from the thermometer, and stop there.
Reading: 12 °C
